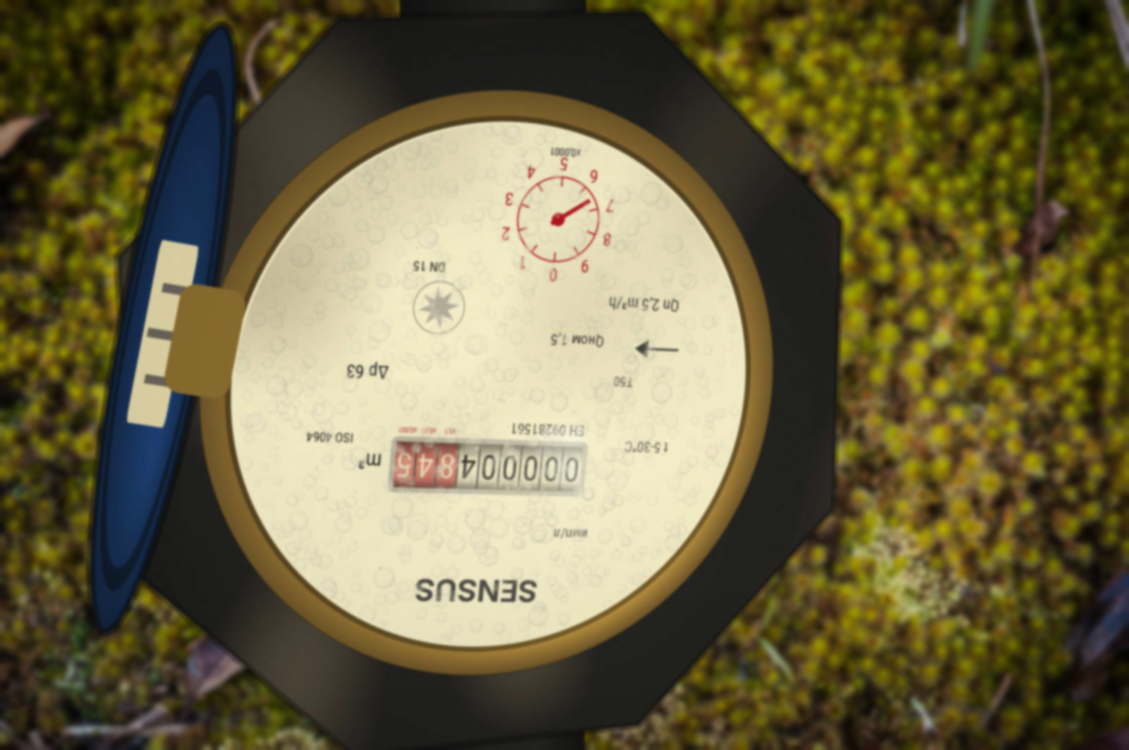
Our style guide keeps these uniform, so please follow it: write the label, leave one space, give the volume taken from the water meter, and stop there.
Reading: 4.8456 m³
